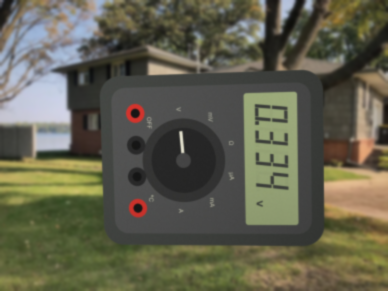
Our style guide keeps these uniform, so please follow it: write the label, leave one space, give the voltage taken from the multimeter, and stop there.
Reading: 0.334 V
